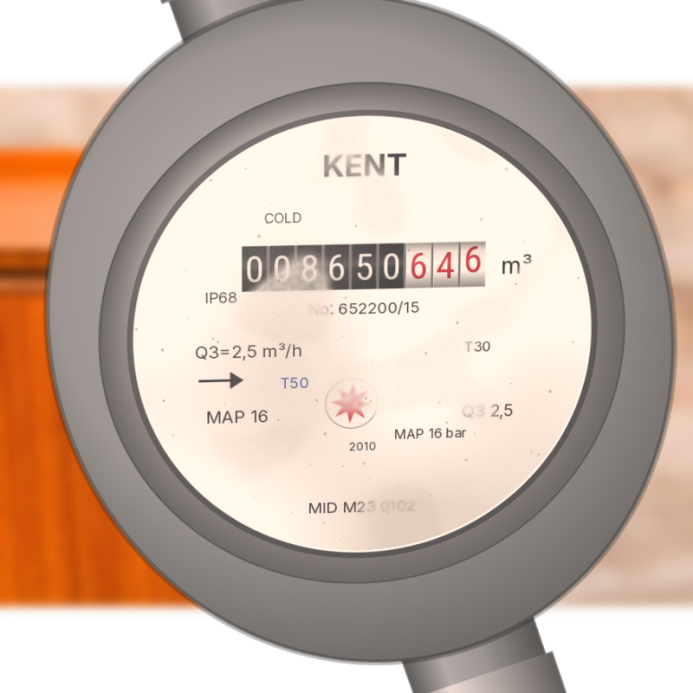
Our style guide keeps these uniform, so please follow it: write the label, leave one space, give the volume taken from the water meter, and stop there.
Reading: 8650.646 m³
